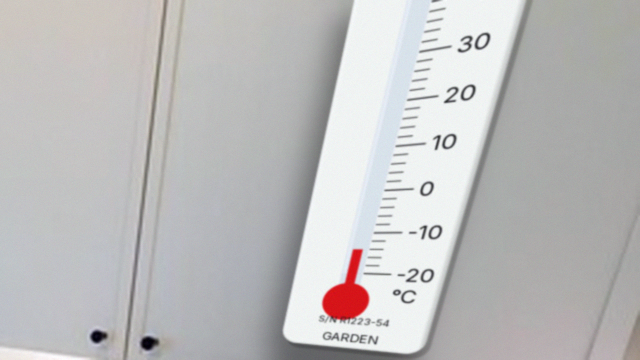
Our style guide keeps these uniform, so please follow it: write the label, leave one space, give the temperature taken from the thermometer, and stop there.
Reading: -14 °C
